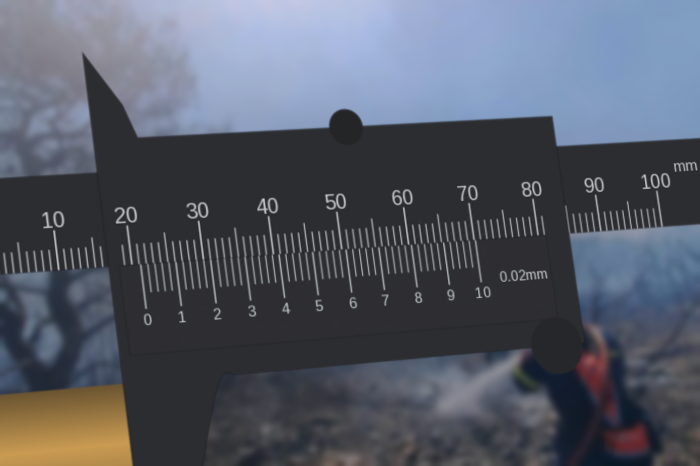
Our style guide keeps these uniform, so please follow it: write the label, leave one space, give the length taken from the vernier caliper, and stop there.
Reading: 21.2 mm
